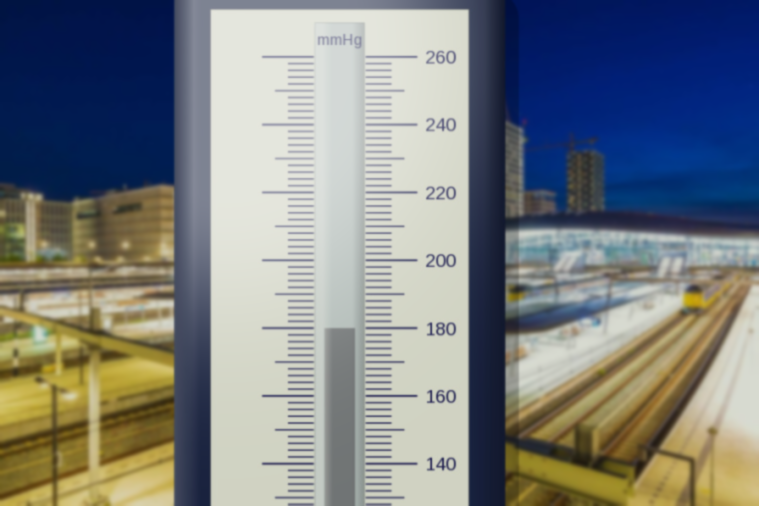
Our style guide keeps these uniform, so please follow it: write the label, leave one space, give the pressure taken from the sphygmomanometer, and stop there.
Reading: 180 mmHg
